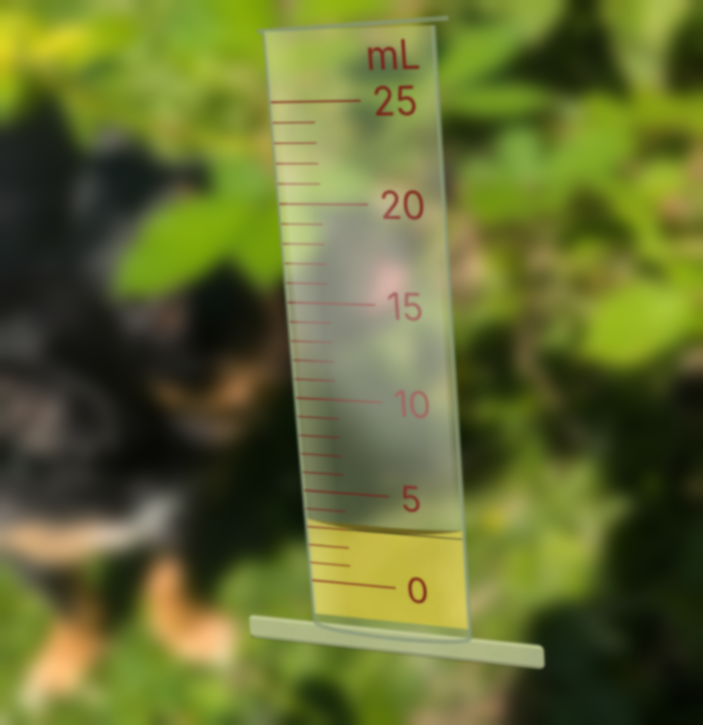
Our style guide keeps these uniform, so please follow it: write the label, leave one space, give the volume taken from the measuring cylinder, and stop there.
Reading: 3 mL
